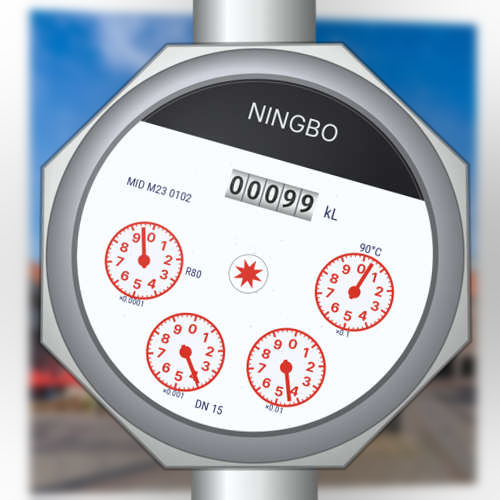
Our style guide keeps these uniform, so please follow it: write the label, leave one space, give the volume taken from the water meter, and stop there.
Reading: 99.0439 kL
